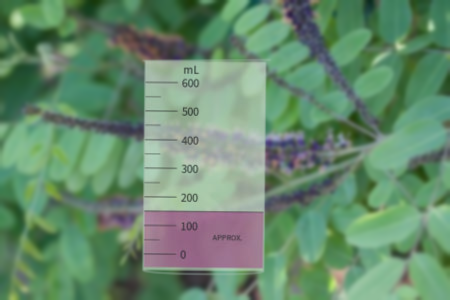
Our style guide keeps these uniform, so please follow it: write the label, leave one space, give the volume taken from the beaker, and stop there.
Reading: 150 mL
